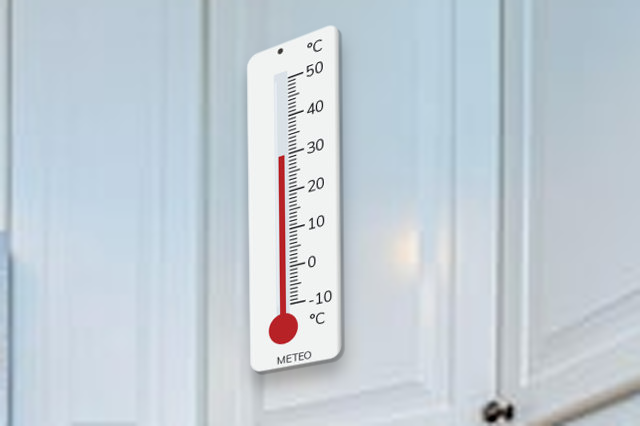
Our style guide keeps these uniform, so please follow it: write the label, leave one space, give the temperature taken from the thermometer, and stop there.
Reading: 30 °C
